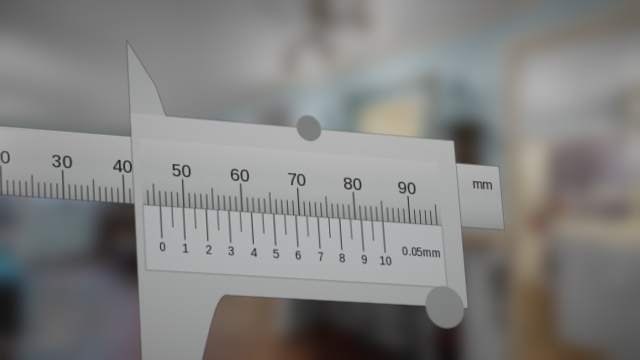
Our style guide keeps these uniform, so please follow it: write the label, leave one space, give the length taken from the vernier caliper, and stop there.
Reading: 46.0 mm
